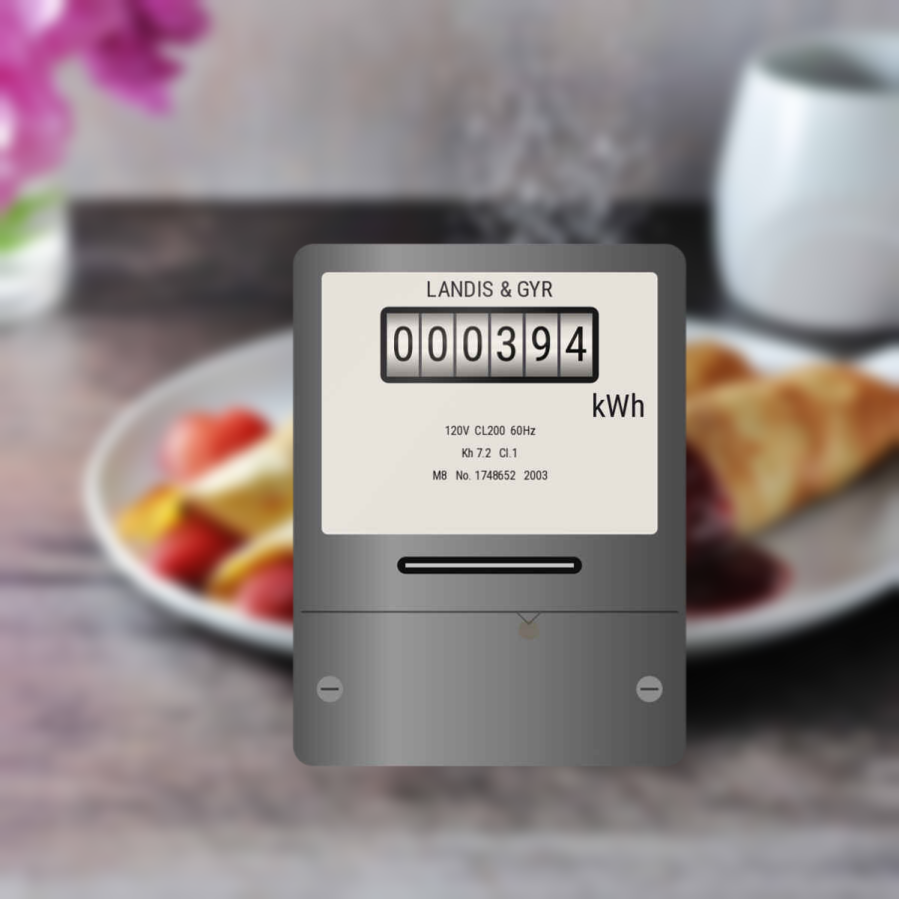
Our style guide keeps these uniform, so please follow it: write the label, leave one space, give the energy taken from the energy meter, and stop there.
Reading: 394 kWh
